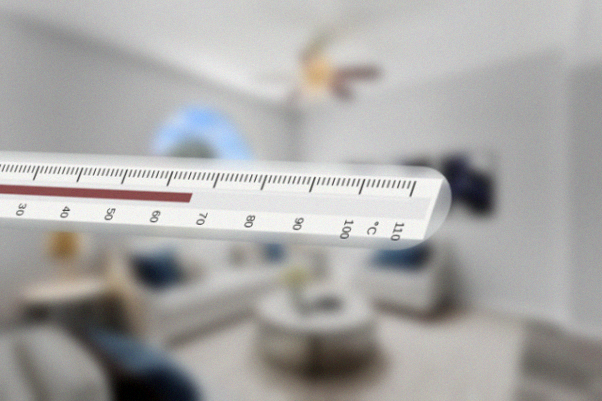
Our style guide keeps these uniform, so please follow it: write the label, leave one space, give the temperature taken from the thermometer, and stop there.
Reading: 66 °C
